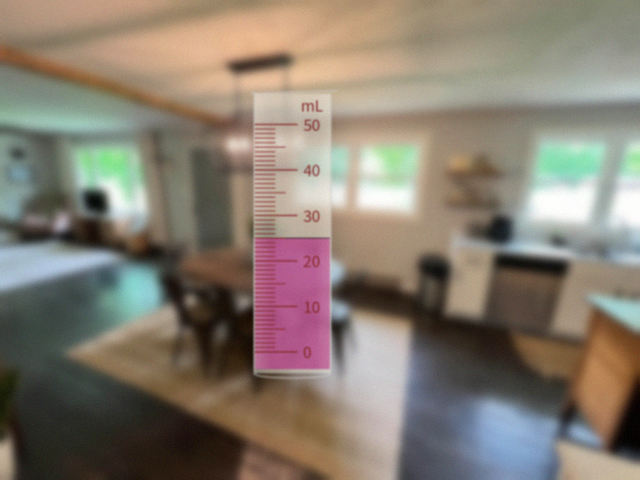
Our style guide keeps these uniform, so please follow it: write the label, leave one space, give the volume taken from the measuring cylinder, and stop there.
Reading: 25 mL
